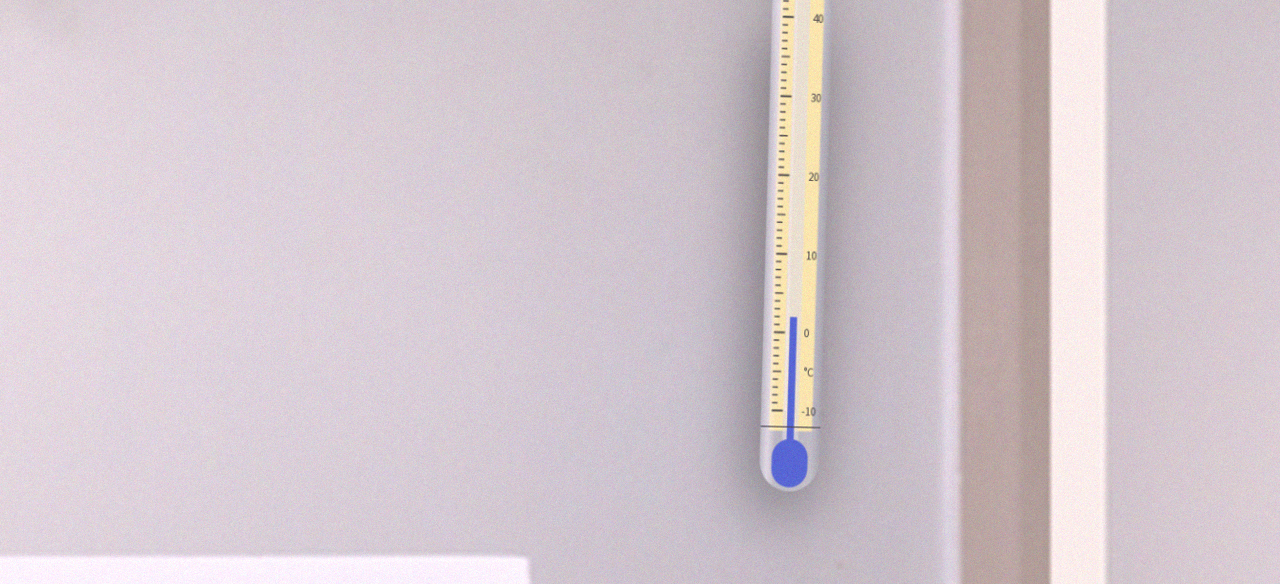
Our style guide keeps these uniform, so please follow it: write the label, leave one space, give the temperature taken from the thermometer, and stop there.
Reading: 2 °C
